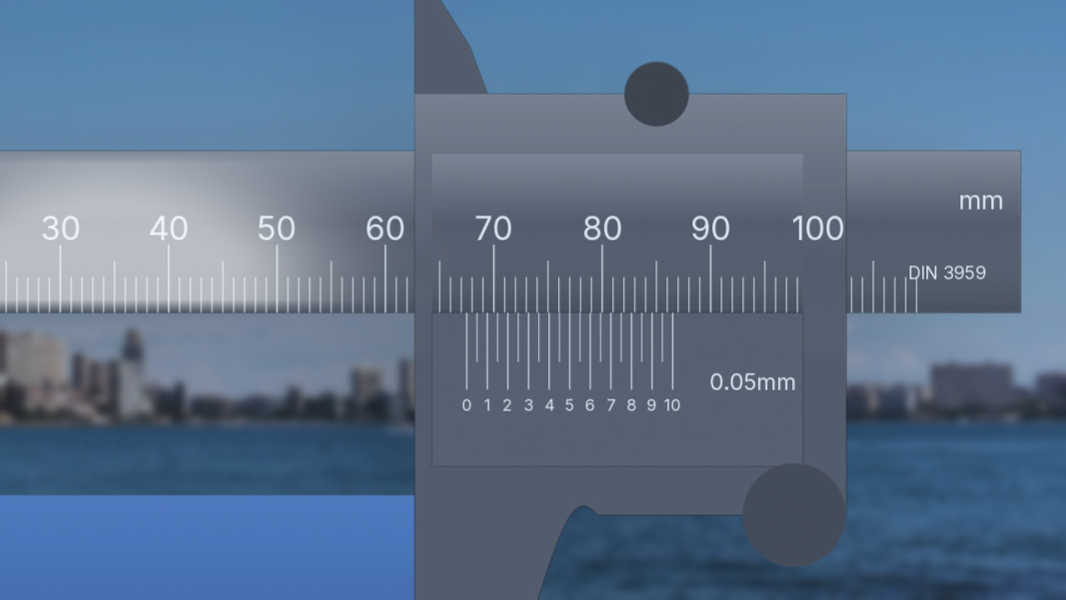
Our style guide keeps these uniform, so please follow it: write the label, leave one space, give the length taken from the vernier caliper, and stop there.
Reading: 67.5 mm
